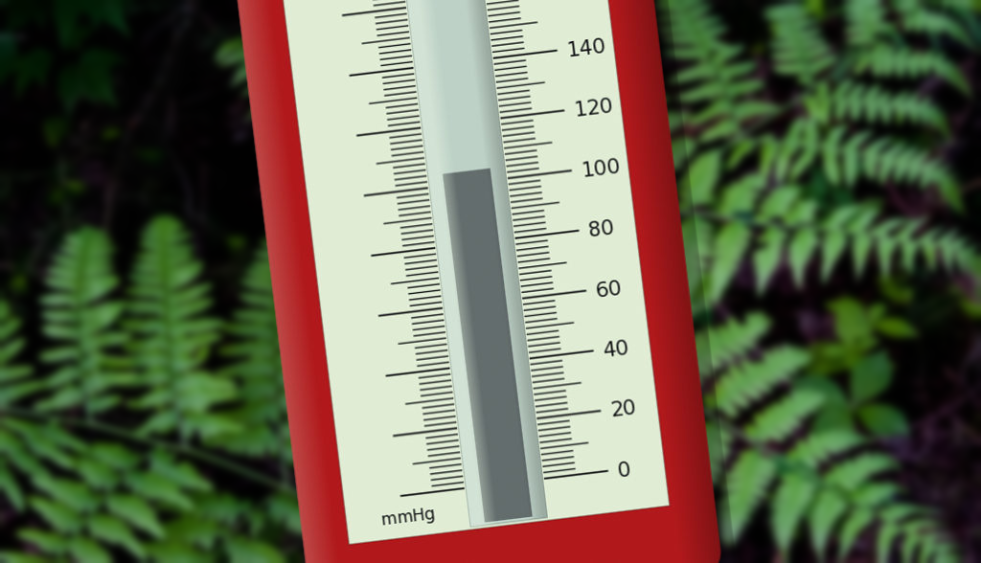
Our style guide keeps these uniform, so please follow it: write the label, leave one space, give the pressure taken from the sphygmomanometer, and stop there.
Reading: 104 mmHg
